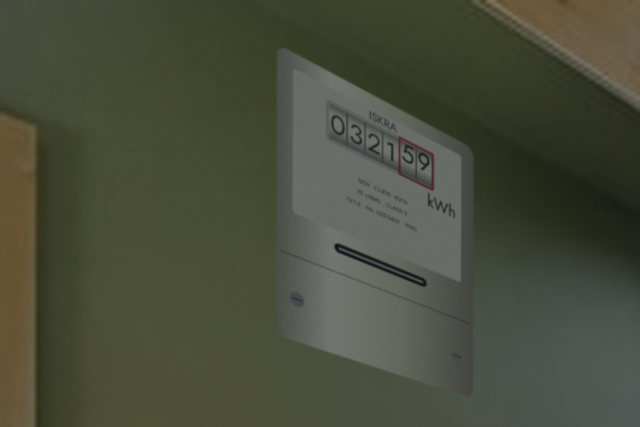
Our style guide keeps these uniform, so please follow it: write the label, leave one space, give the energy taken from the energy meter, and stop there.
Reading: 321.59 kWh
